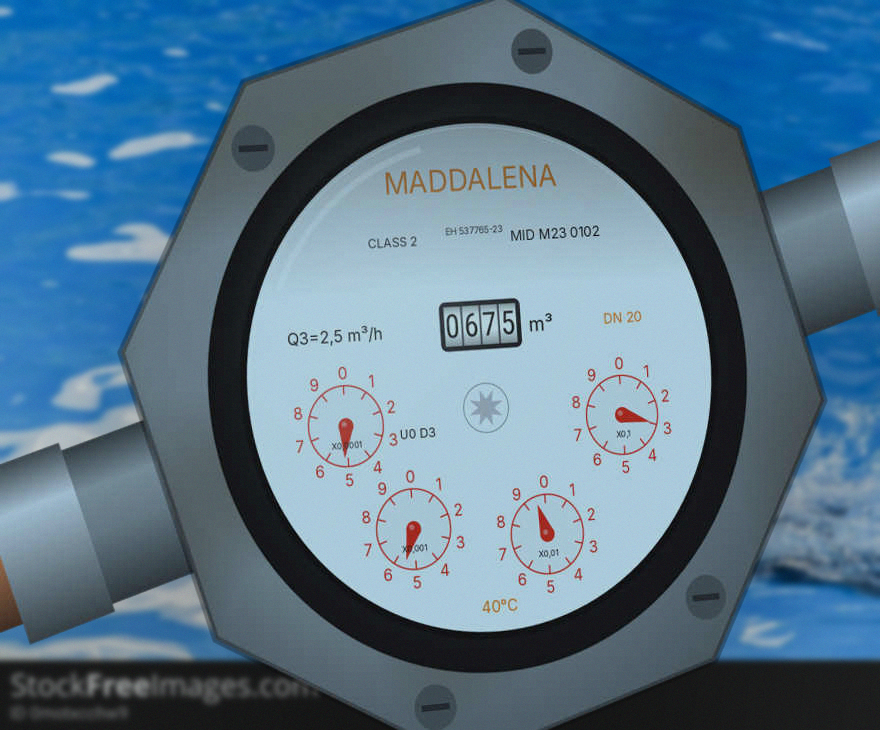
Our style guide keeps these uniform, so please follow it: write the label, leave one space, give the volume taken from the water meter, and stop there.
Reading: 675.2955 m³
